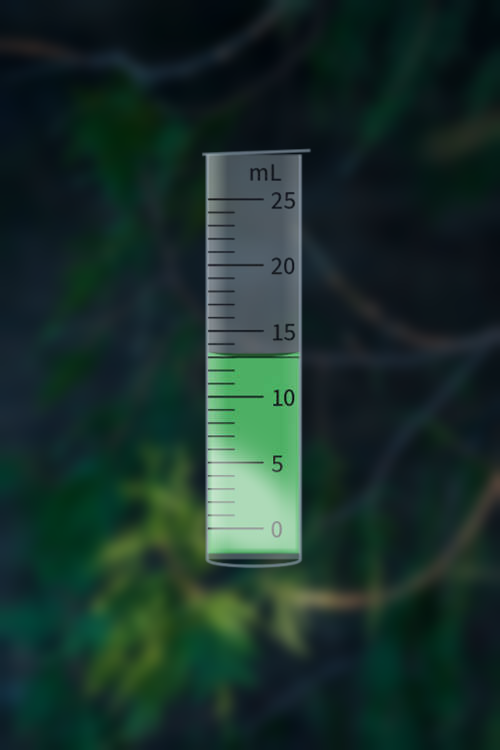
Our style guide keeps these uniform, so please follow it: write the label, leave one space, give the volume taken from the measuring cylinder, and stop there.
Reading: 13 mL
